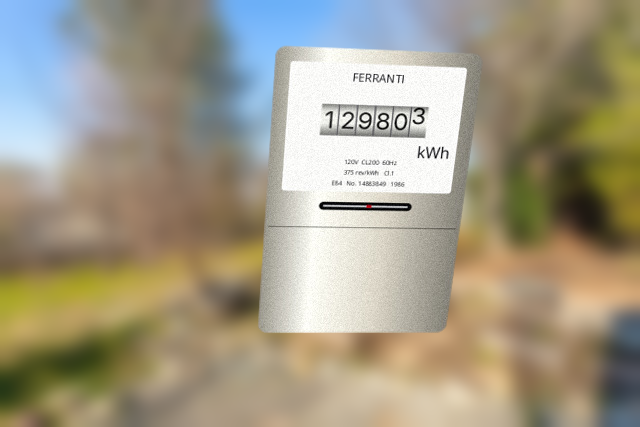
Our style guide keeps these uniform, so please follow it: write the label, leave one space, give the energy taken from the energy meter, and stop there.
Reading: 129803 kWh
